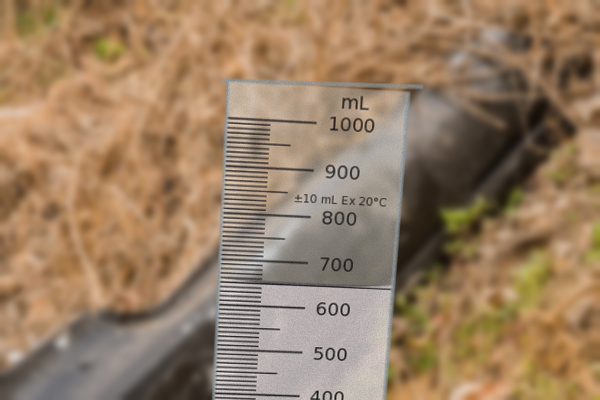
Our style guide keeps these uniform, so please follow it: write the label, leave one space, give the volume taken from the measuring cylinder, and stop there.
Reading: 650 mL
